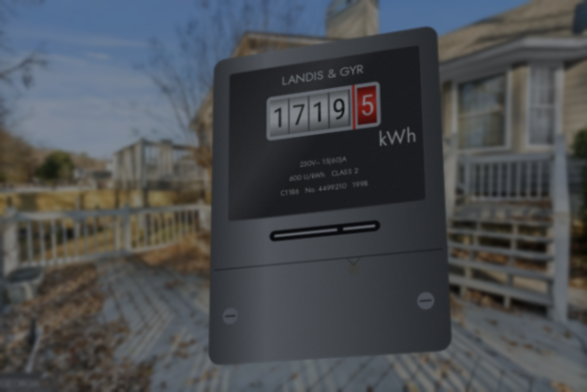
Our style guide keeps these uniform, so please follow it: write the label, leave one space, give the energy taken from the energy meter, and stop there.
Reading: 1719.5 kWh
